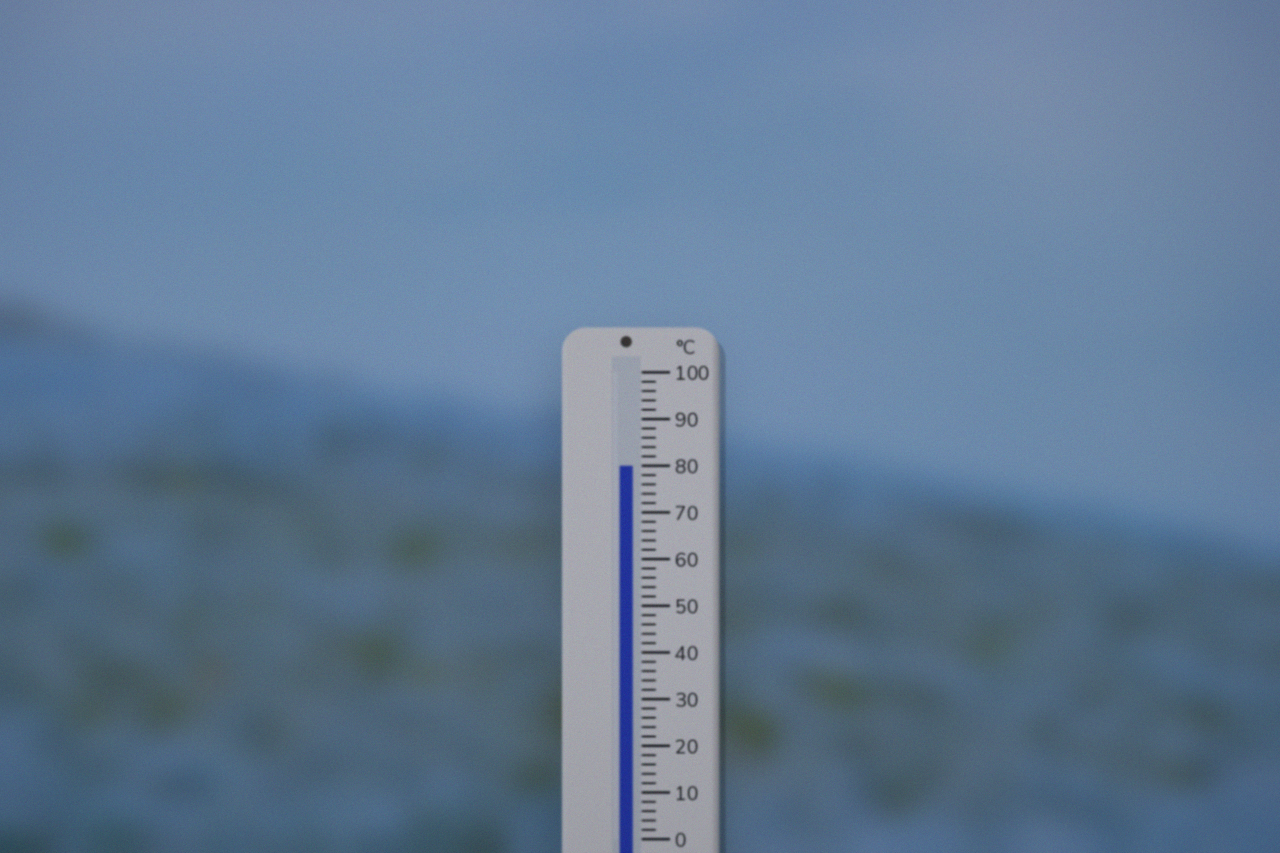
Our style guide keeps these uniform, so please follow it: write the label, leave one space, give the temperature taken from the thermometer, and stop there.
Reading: 80 °C
